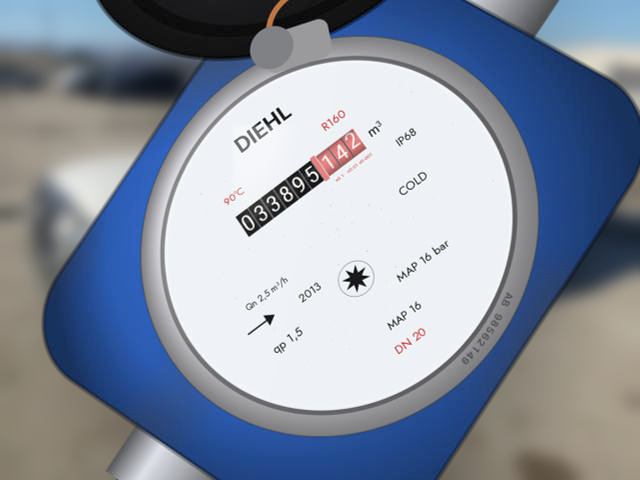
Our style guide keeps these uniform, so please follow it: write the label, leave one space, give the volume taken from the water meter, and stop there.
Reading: 33895.142 m³
